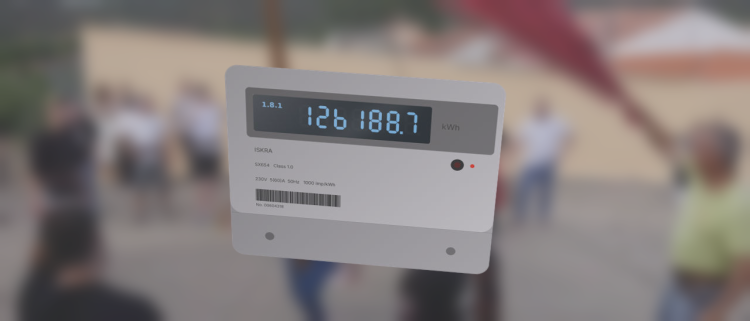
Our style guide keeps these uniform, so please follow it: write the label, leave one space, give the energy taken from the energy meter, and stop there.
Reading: 126188.7 kWh
